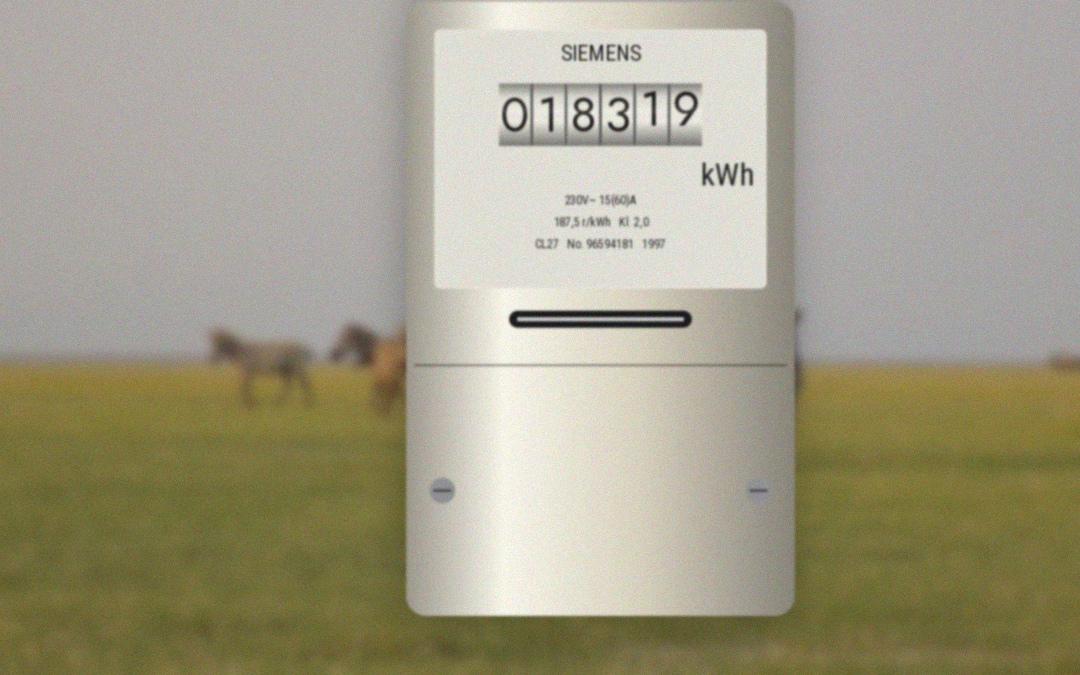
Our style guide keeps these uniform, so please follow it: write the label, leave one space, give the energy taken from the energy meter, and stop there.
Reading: 18319 kWh
